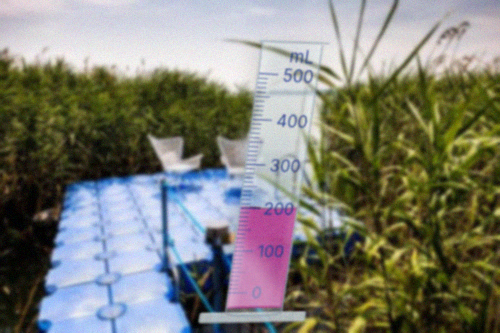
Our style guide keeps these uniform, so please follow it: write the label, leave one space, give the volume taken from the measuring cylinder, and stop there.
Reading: 200 mL
